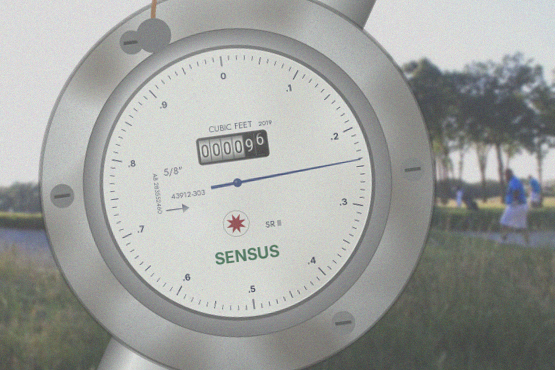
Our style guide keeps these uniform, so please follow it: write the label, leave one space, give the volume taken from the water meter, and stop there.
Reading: 96.24 ft³
